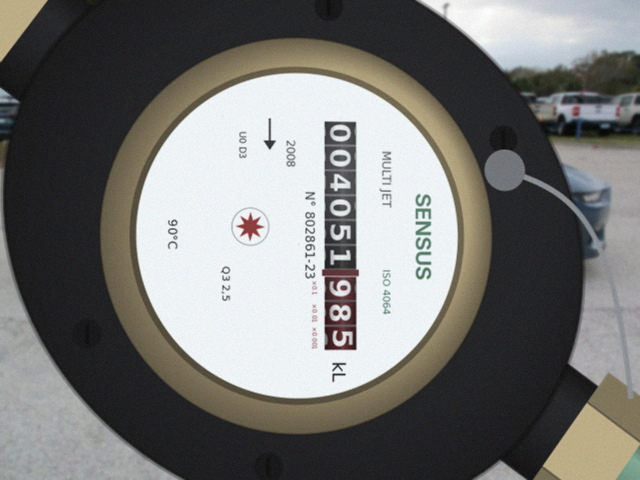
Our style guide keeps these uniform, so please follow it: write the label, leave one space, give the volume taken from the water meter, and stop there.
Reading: 4051.985 kL
